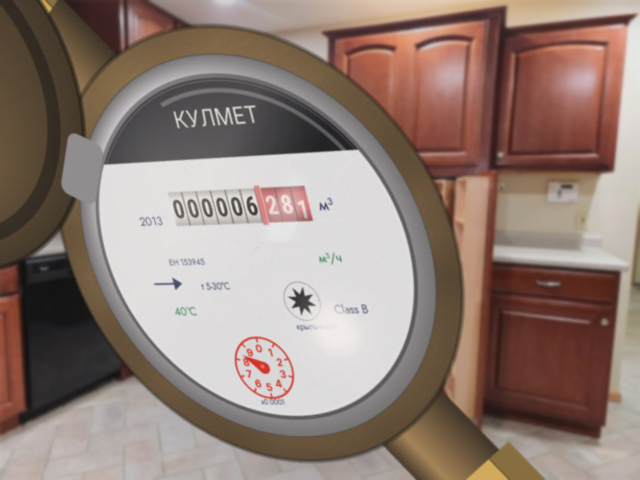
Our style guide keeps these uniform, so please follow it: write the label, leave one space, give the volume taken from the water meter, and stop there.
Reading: 6.2808 m³
